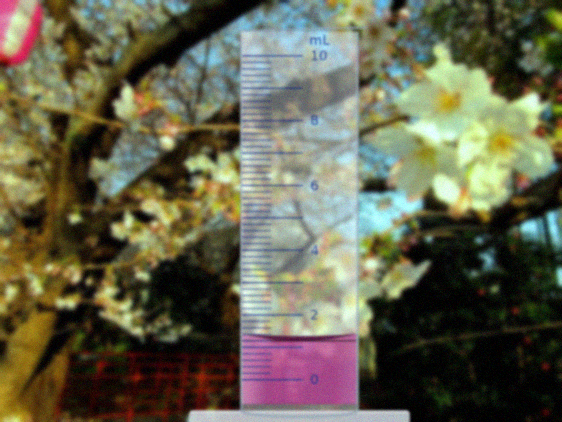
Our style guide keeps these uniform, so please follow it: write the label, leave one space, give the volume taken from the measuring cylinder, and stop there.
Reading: 1.2 mL
